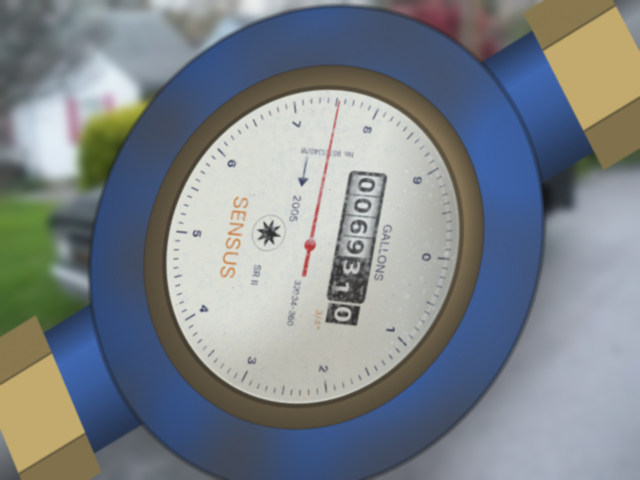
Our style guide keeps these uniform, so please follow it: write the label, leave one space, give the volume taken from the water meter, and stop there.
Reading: 69307.5 gal
